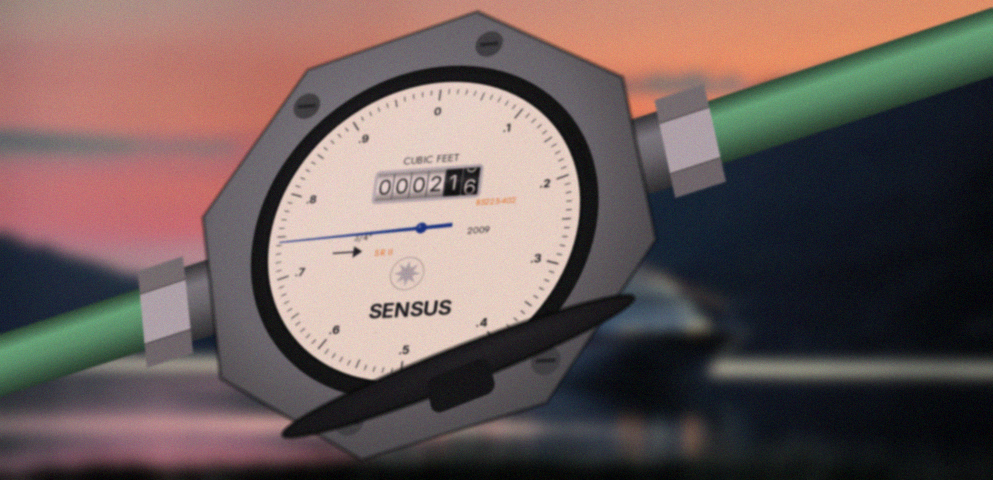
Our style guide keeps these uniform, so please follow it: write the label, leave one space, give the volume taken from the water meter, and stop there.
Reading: 215.74 ft³
